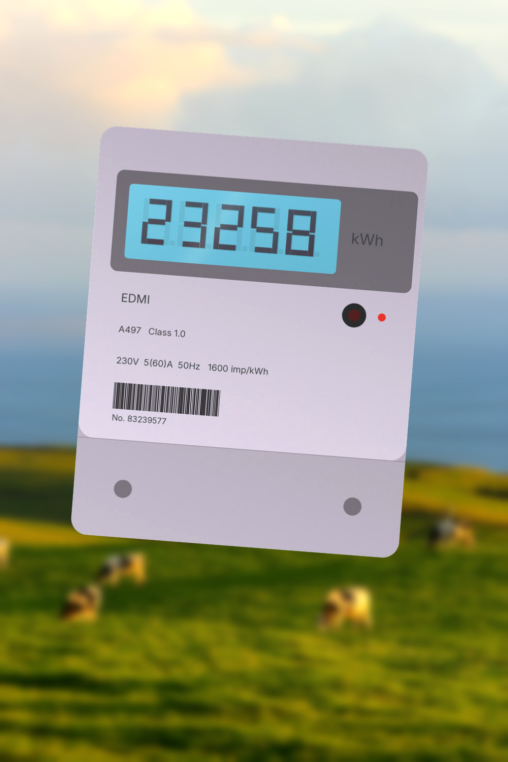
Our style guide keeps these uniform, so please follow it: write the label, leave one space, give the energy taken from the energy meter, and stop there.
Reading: 23258 kWh
